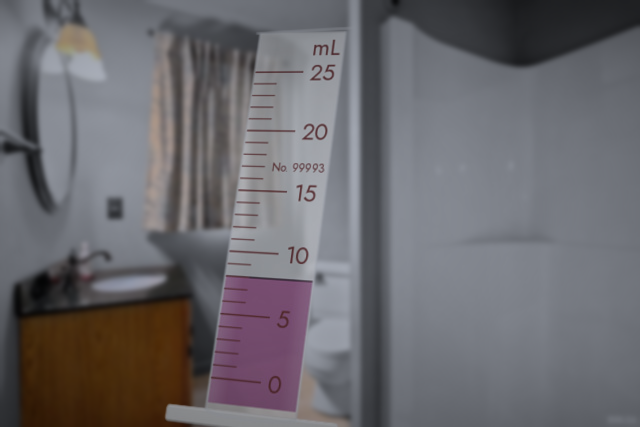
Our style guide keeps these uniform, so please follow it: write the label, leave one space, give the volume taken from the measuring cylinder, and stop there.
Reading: 8 mL
